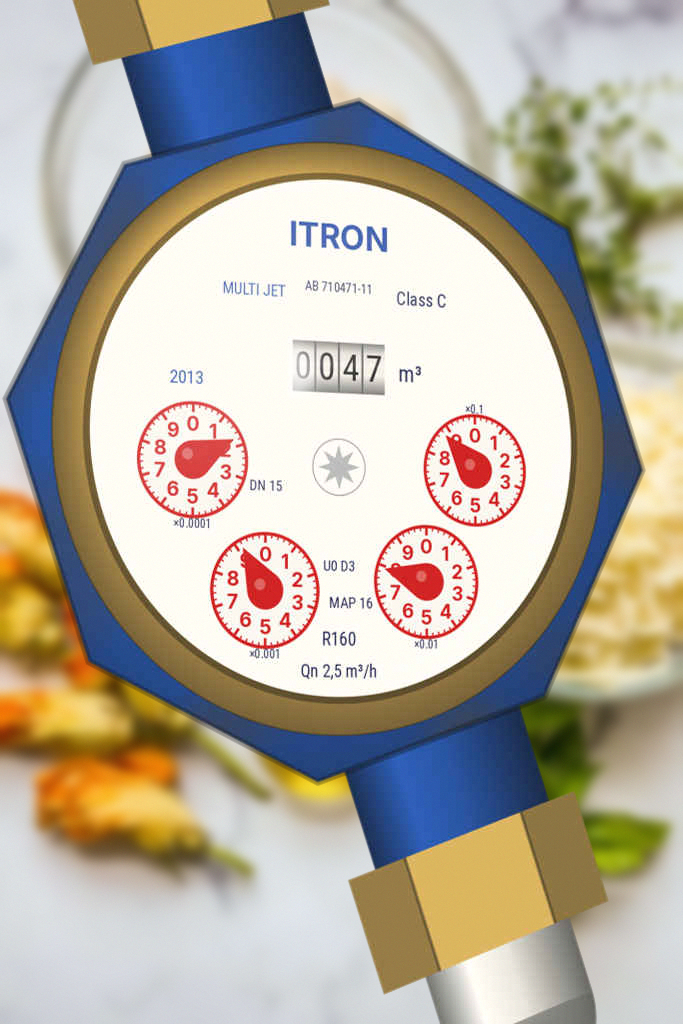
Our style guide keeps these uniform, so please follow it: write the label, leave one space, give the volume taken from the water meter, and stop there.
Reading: 47.8791 m³
